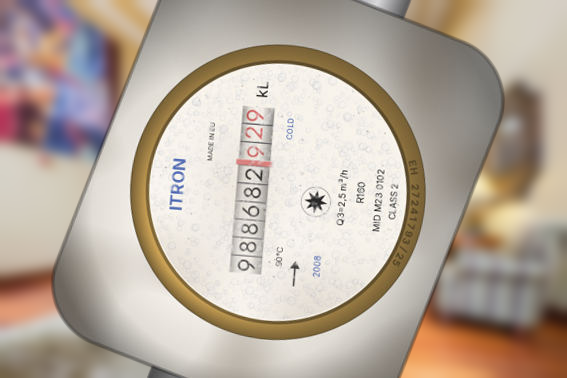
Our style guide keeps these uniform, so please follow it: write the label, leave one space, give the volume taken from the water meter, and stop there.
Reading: 988682.929 kL
